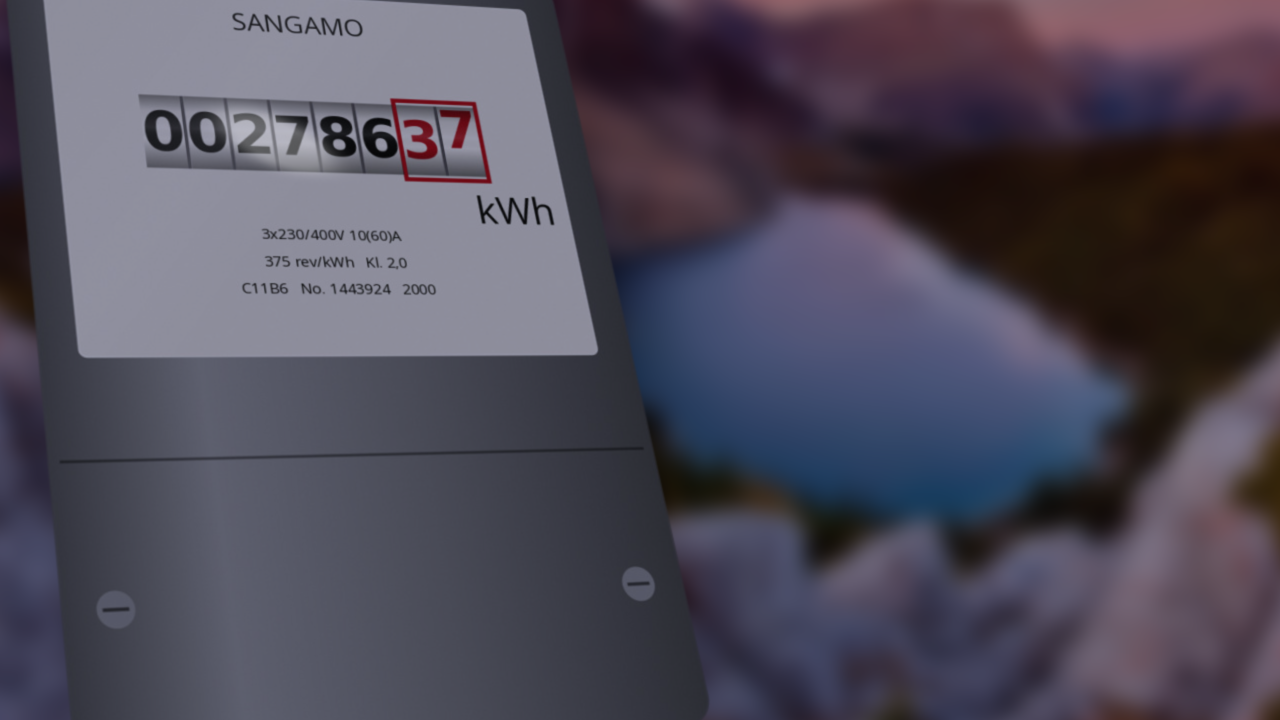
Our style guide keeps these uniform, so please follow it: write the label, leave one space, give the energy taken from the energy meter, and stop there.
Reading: 2786.37 kWh
